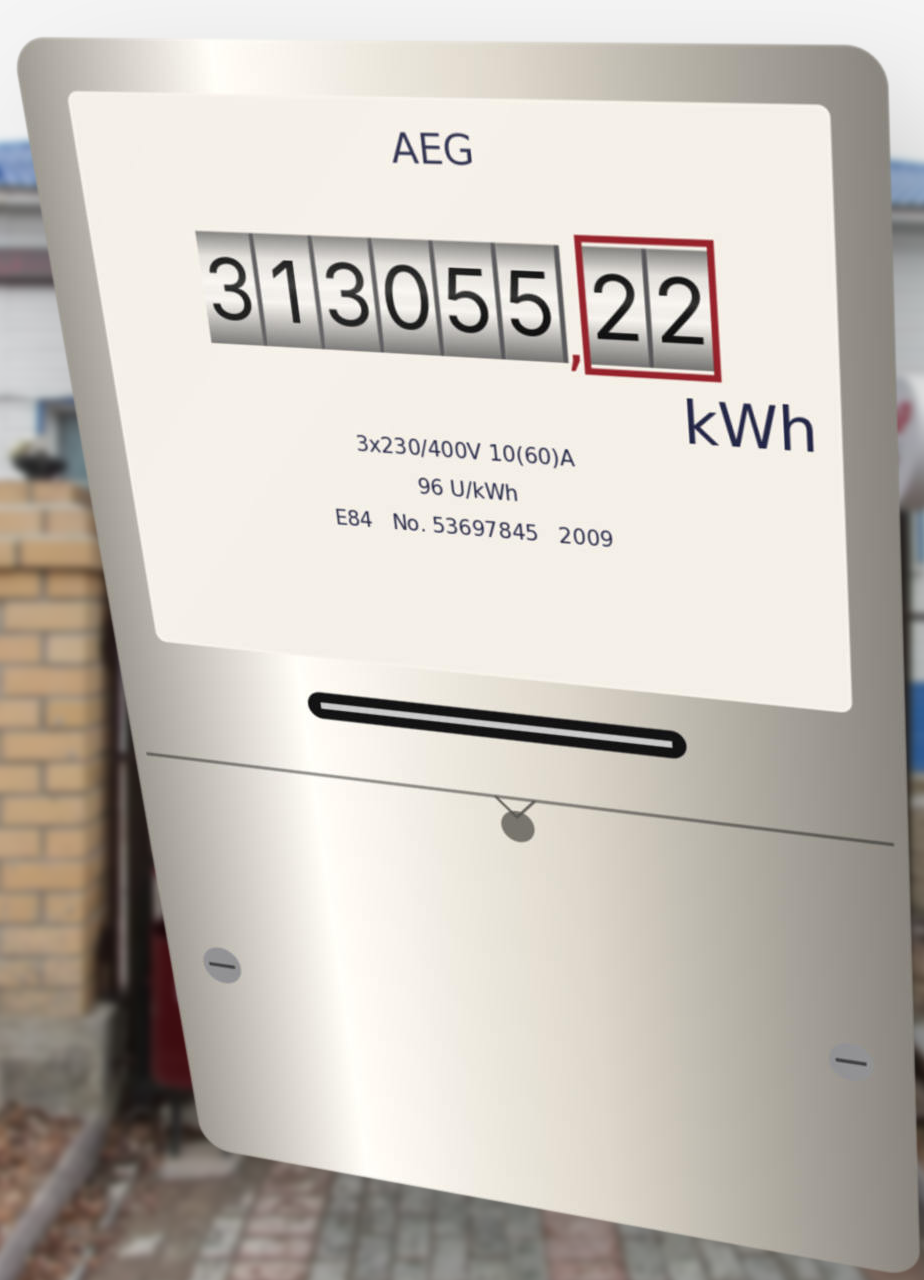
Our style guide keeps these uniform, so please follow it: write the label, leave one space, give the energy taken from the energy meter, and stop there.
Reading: 313055.22 kWh
